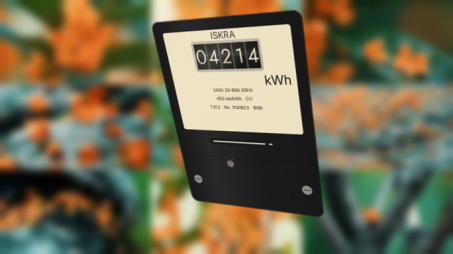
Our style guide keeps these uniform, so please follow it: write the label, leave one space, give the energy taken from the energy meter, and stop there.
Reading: 4214 kWh
